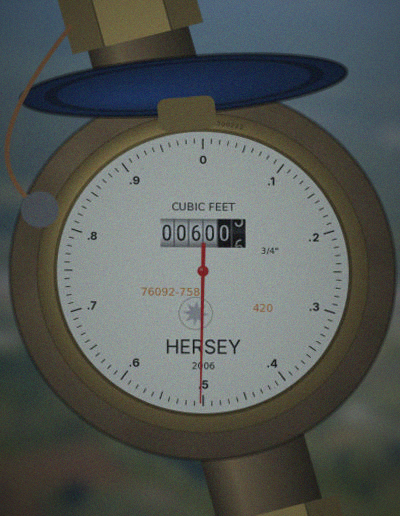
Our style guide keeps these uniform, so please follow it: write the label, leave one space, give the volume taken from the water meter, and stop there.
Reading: 6005.50 ft³
